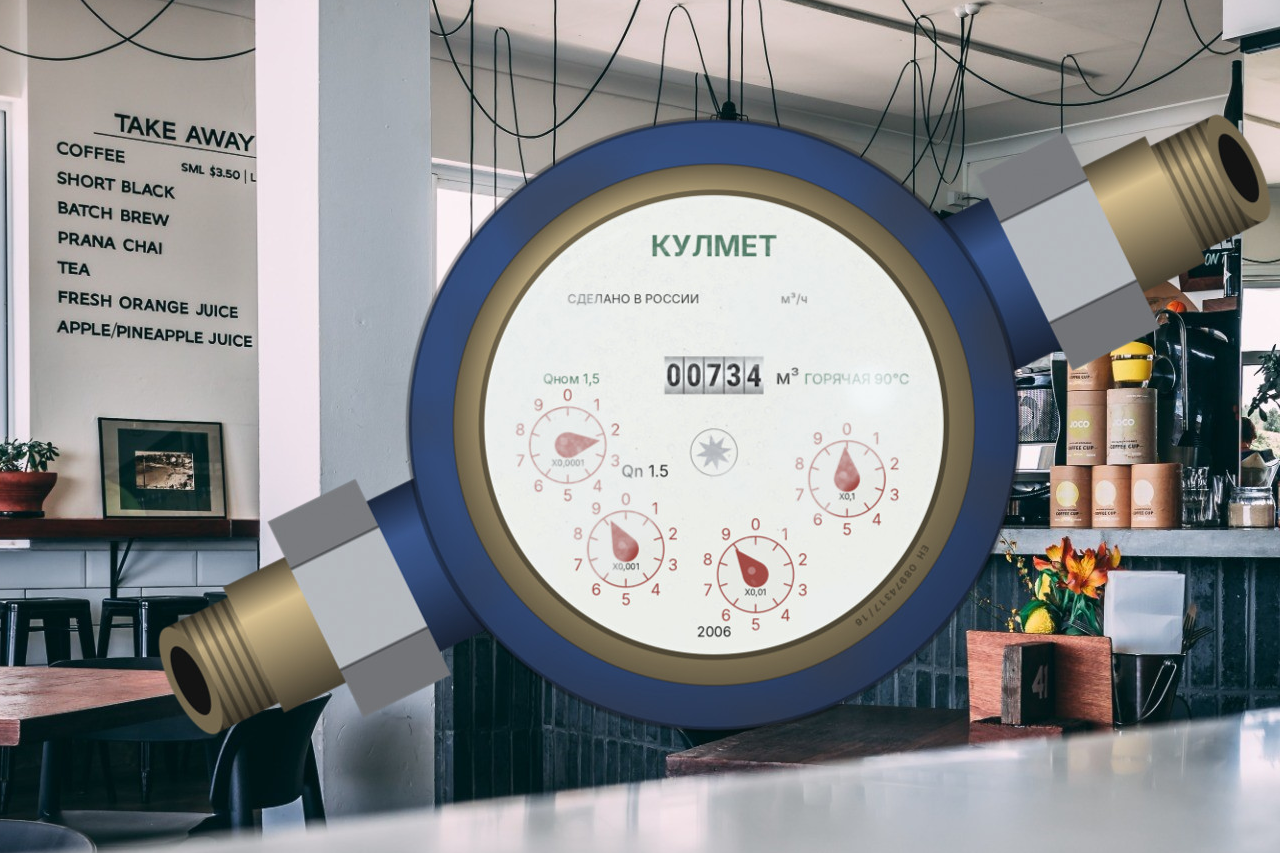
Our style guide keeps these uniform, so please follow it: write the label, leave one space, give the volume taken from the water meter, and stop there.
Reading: 733.9892 m³
